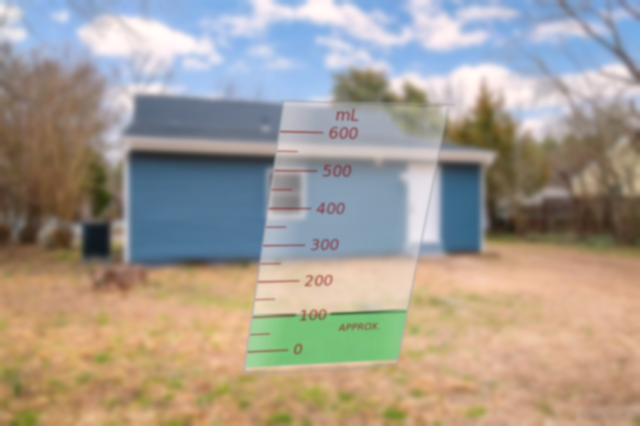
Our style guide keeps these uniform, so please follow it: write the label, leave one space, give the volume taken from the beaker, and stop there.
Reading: 100 mL
